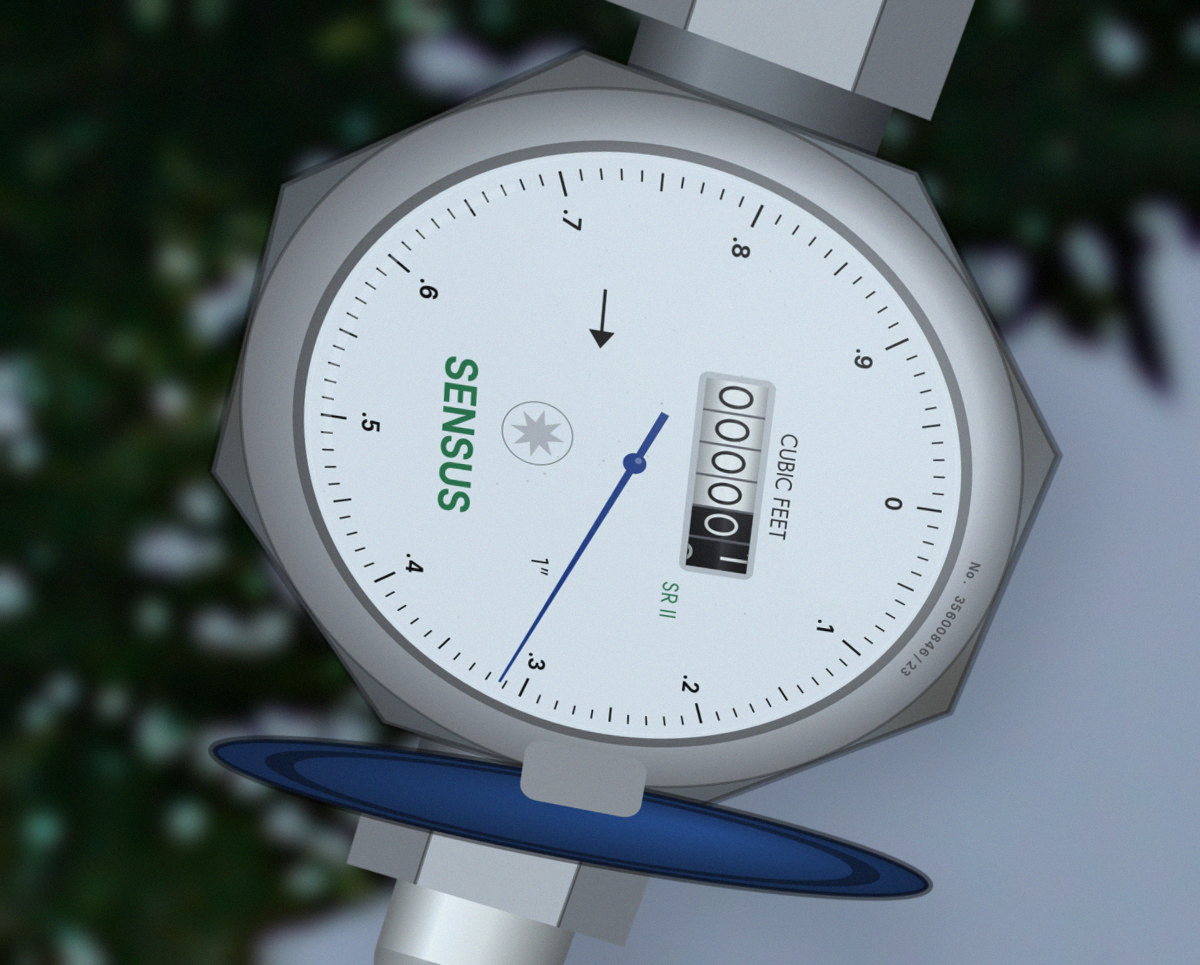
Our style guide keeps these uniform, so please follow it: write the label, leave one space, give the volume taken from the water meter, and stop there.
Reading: 1.31 ft³
